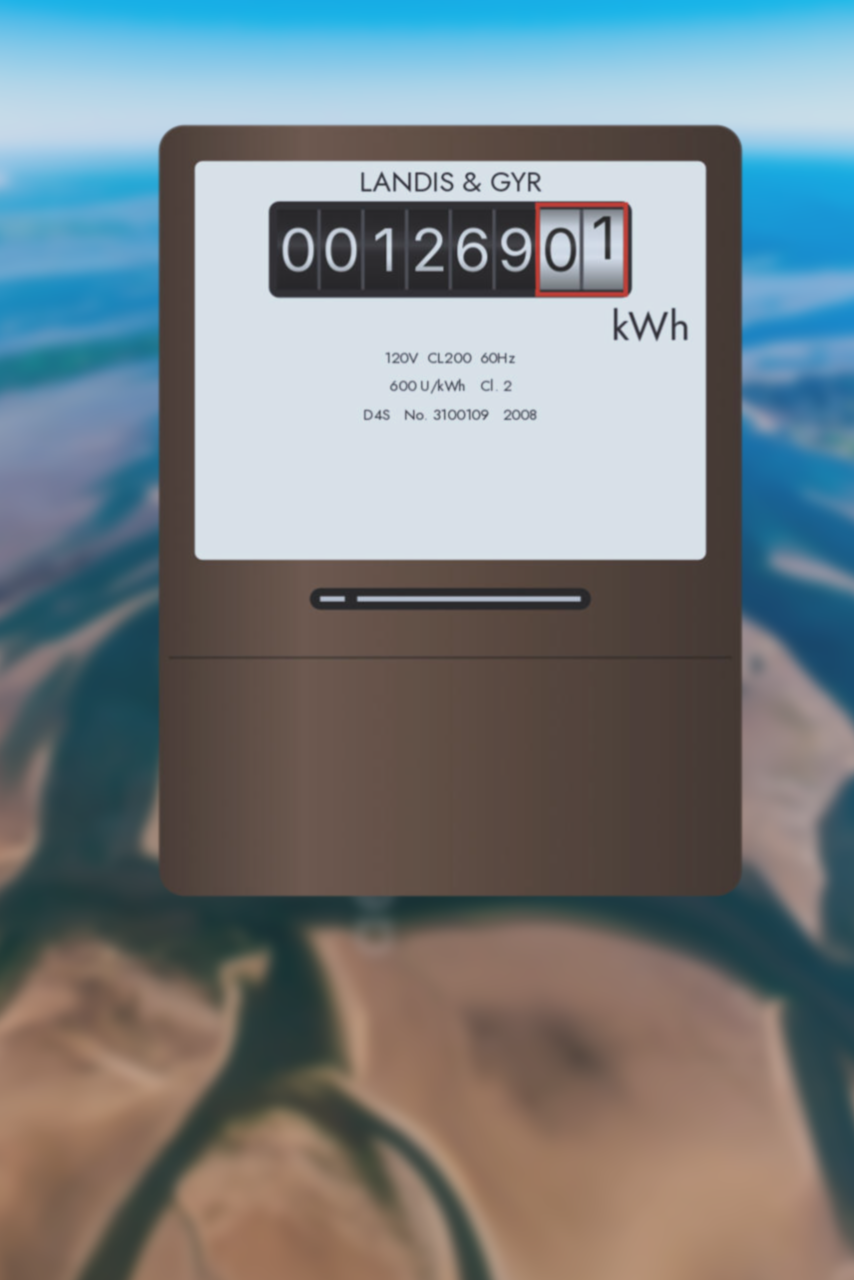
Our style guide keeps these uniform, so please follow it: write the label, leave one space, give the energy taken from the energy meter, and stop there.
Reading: 1269.01 kWh
